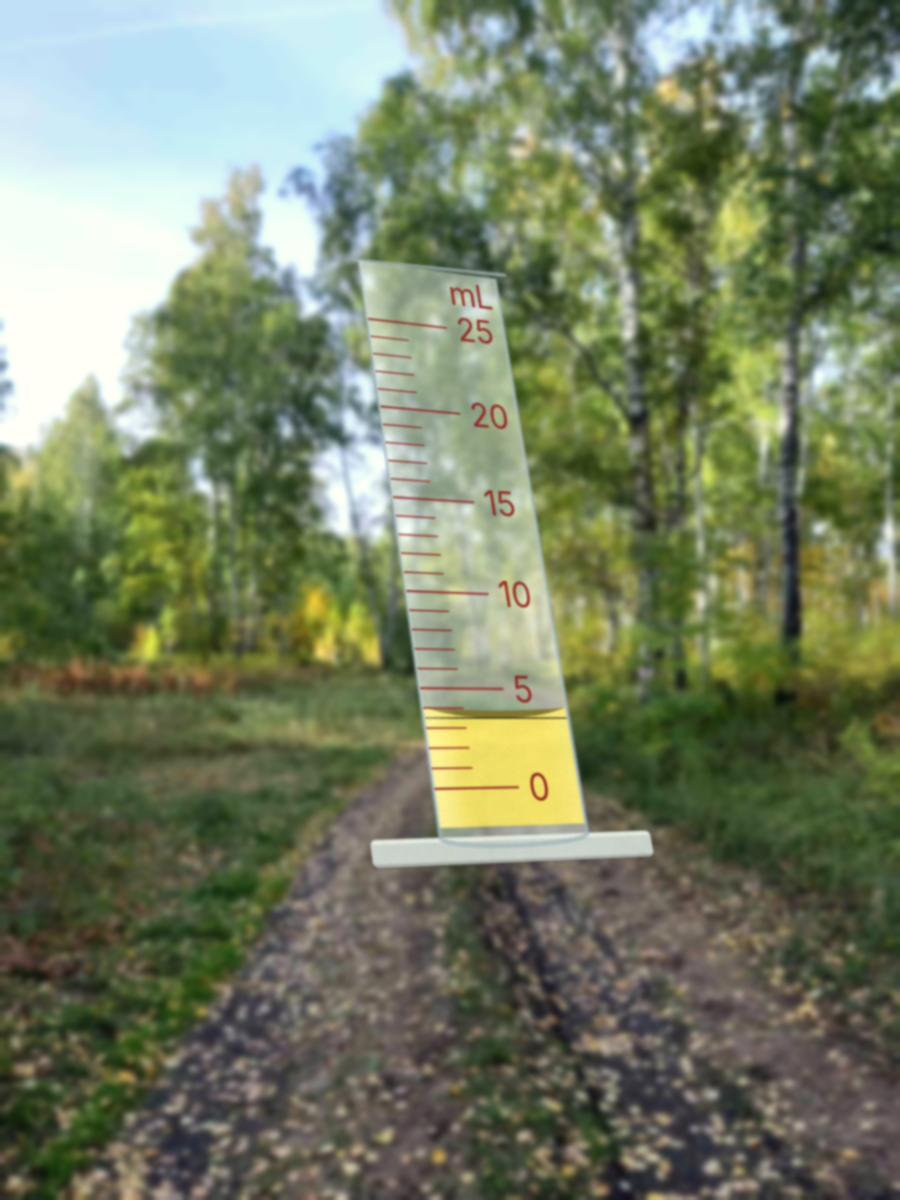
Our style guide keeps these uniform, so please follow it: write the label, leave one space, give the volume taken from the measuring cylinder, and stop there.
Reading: 3.5 mL
